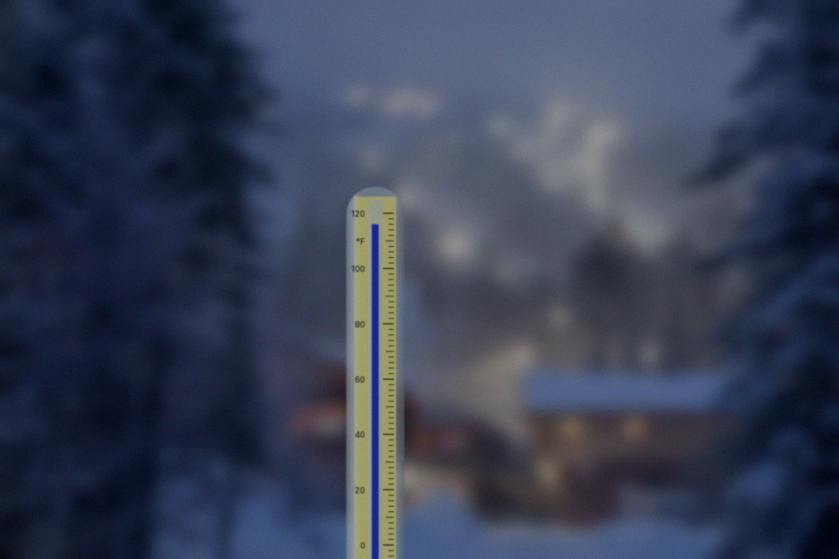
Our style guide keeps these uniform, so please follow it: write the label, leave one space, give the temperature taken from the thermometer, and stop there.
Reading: 116 °F
